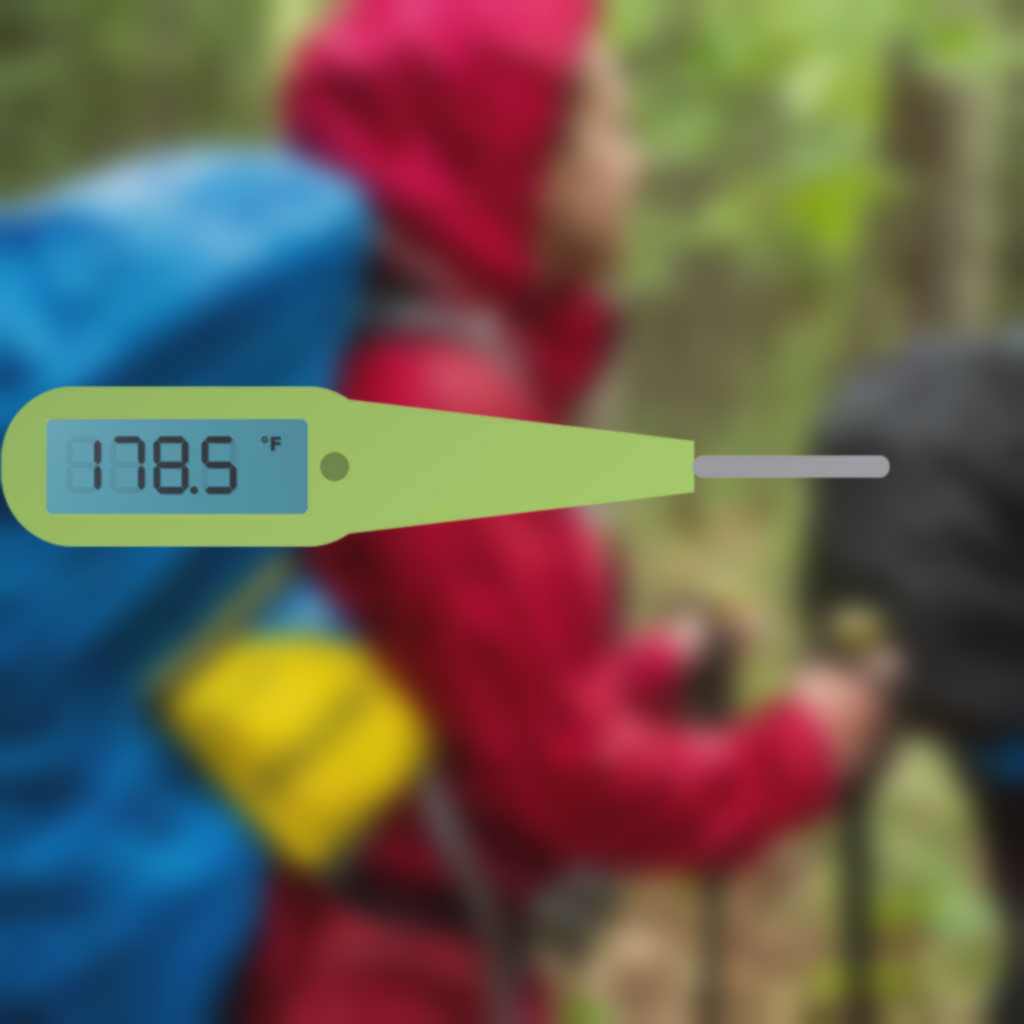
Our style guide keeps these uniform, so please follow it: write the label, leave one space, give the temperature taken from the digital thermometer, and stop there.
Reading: 178.5 °F
